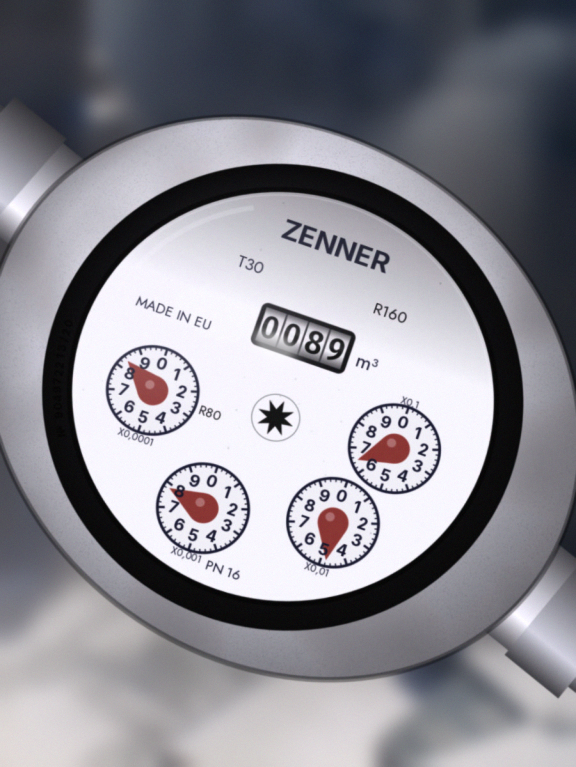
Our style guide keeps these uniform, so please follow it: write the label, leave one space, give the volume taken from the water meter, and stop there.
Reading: 89.6478 m³
